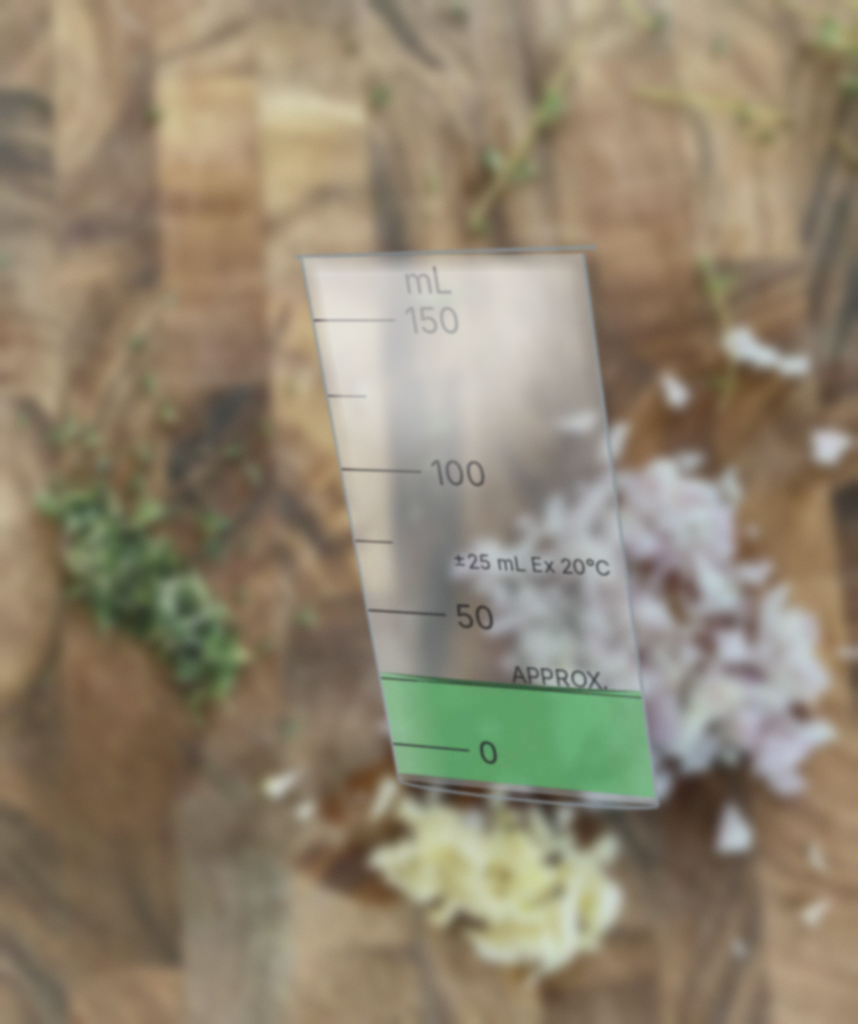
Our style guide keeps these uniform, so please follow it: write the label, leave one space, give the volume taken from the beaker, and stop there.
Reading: 25 mL
